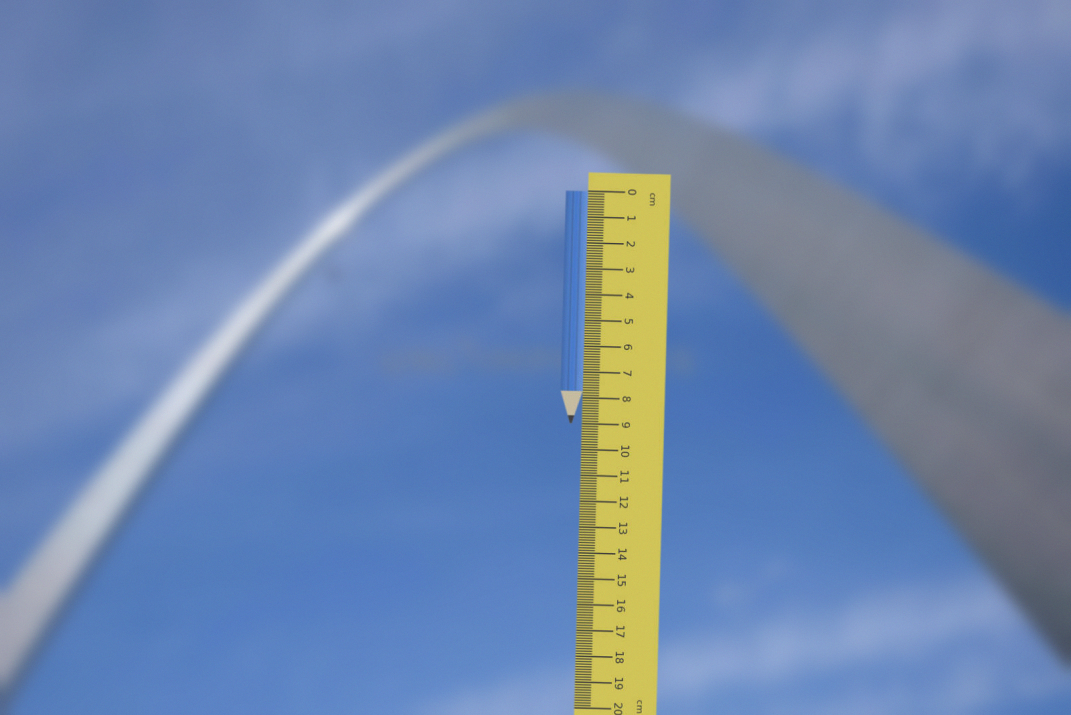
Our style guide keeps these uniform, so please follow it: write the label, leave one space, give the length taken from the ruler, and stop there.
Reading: 9 cm
